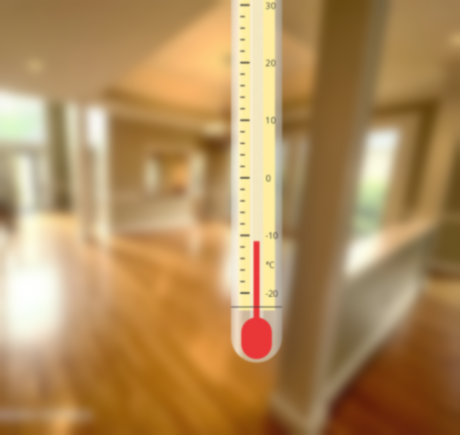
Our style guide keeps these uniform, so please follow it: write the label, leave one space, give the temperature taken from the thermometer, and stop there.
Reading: -11 °C
